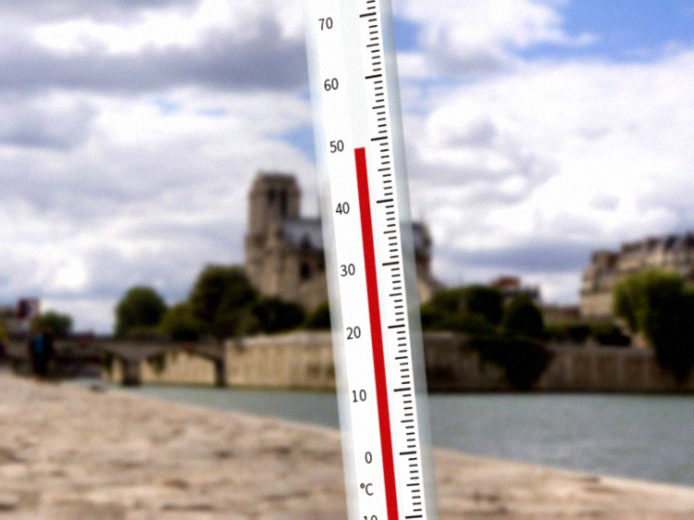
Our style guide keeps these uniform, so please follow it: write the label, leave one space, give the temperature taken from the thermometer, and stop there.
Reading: 49 °C
